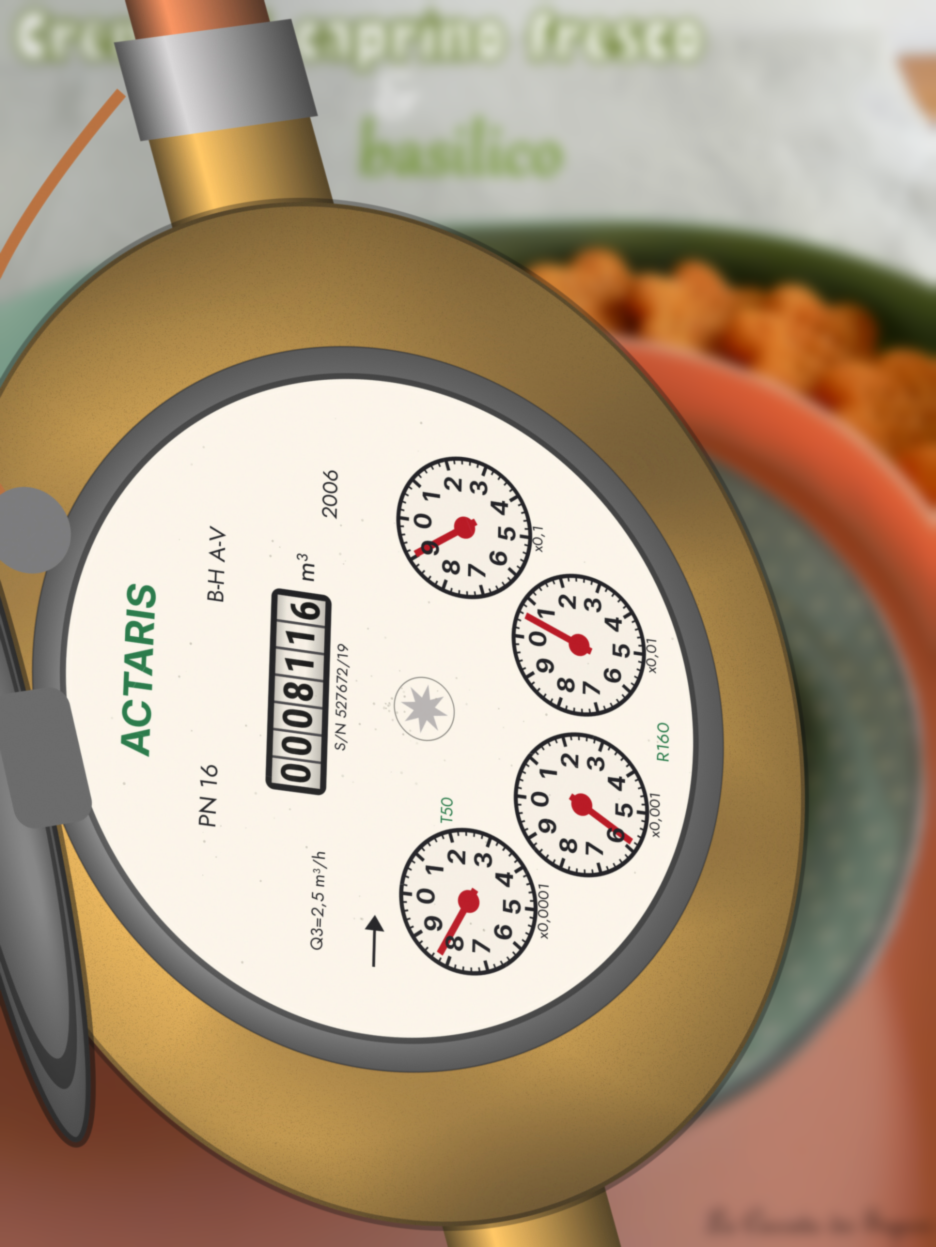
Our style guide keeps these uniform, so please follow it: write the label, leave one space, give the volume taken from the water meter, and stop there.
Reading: 8115.9058 m³
